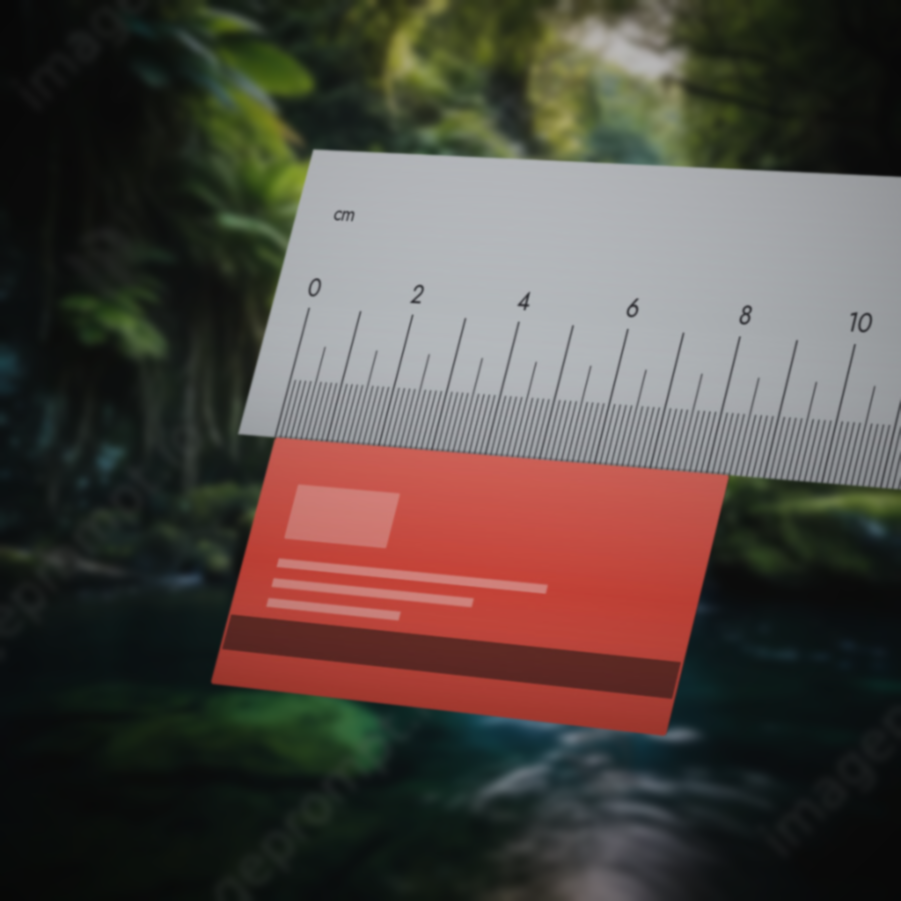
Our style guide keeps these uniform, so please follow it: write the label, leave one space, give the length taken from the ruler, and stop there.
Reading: 8.4 cm
